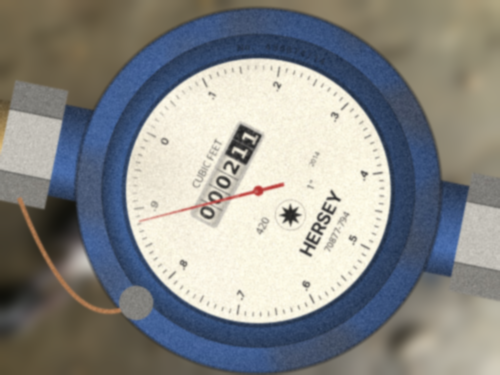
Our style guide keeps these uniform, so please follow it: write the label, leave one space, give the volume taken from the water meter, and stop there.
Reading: 210.88 ft³
